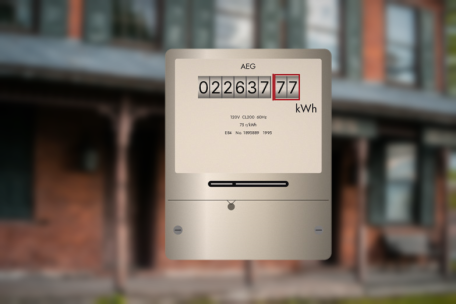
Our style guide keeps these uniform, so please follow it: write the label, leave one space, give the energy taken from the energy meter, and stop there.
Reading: 22637.77 kWh
